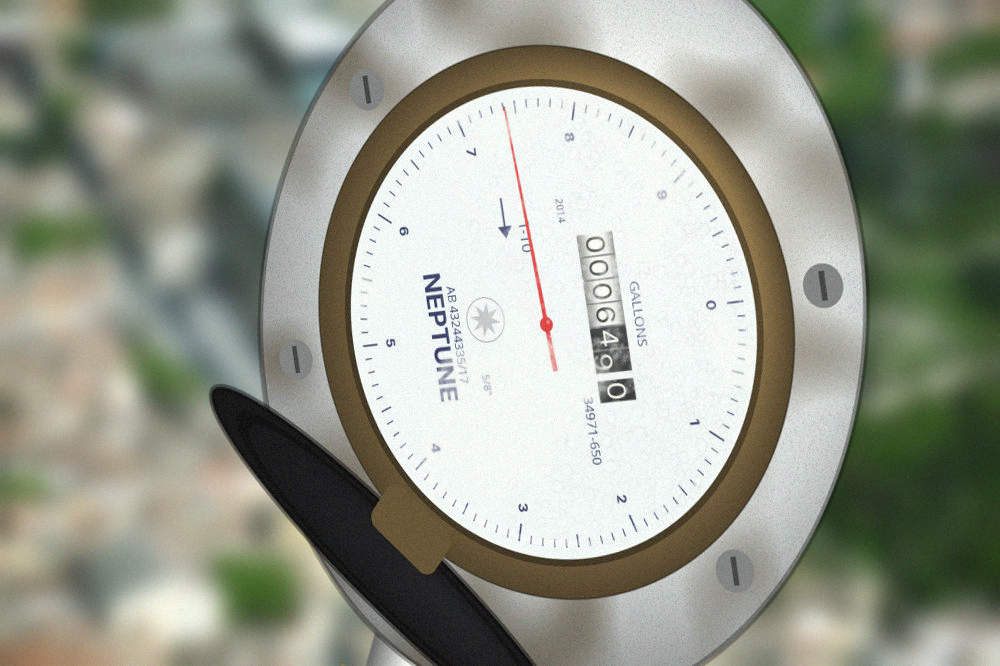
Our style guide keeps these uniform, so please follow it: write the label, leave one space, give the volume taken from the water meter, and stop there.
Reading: 6487.4 gal
